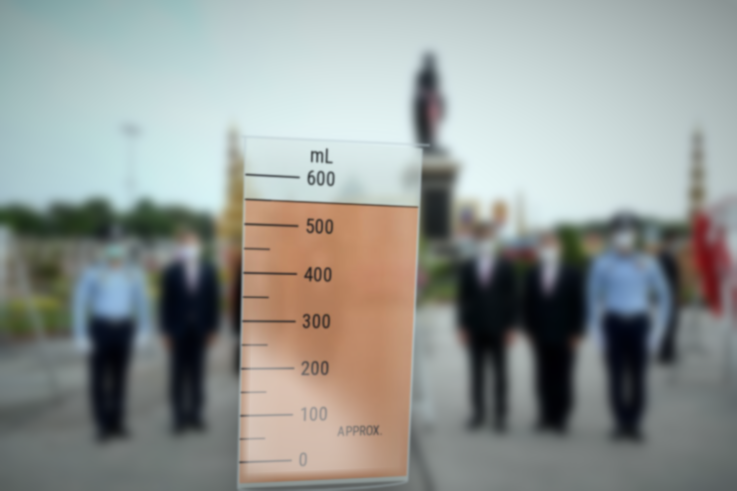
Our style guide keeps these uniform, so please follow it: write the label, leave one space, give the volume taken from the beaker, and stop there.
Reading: 550 mL
